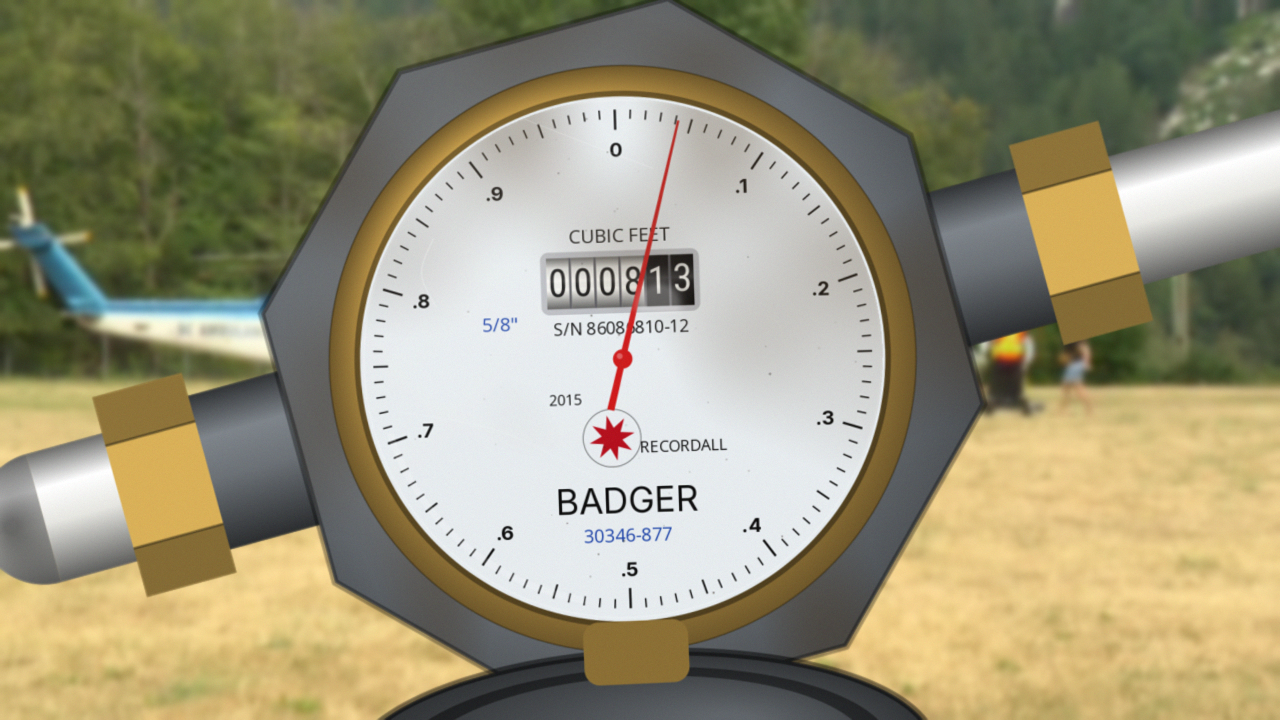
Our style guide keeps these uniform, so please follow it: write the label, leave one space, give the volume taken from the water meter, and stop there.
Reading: 813.04 ft³
